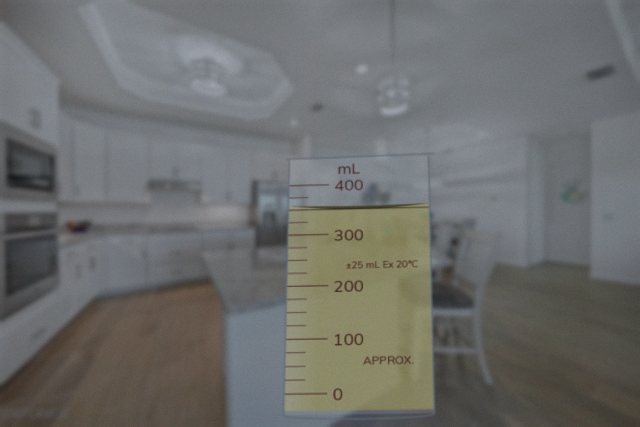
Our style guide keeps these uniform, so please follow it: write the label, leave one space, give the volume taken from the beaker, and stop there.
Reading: 350 mL
